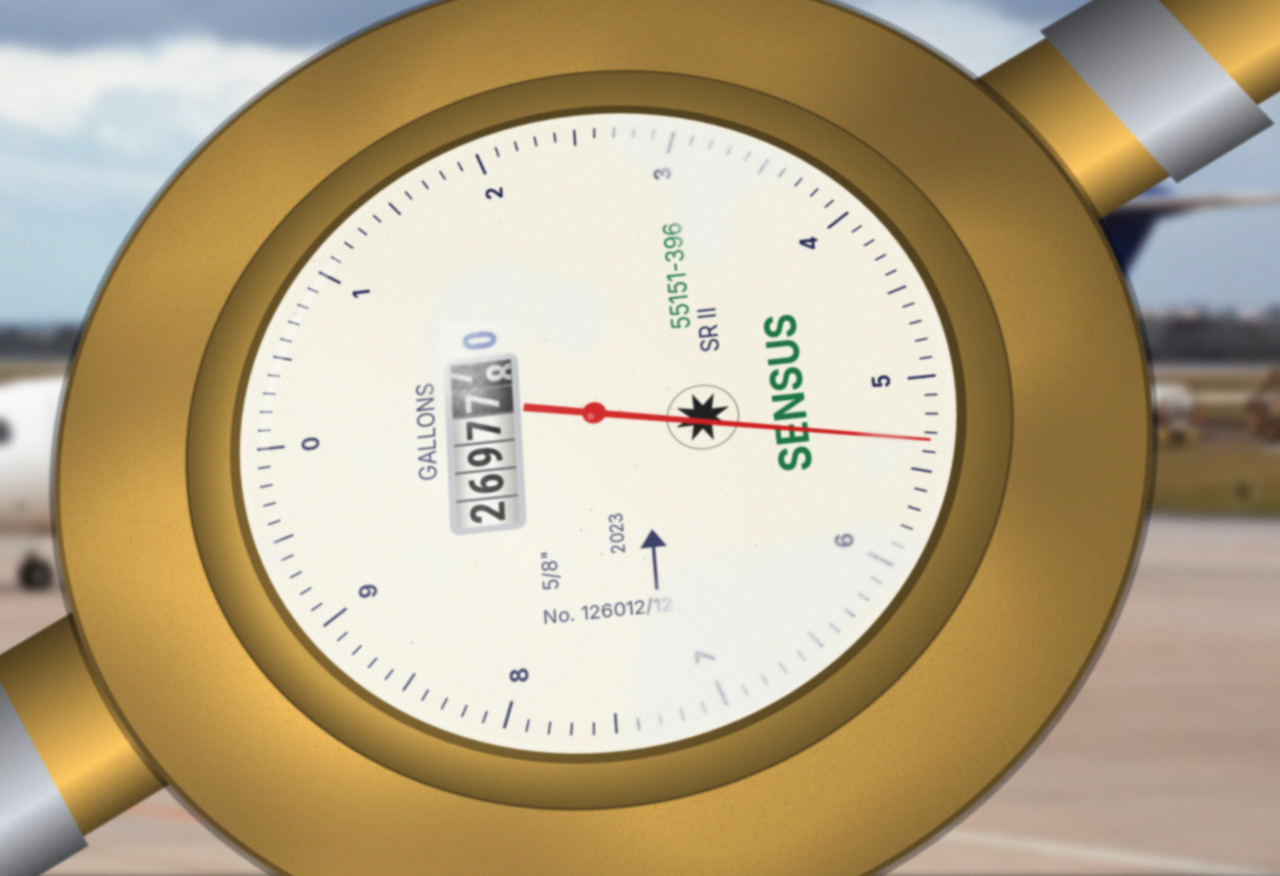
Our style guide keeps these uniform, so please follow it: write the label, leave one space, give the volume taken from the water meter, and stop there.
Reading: 2697775.3 gal
